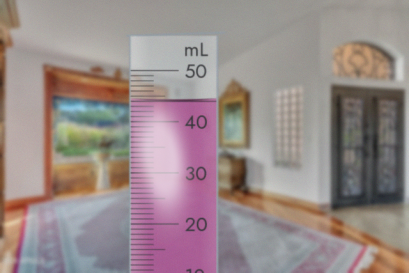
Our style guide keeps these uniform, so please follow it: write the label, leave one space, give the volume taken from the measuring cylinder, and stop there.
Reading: 44 mL
